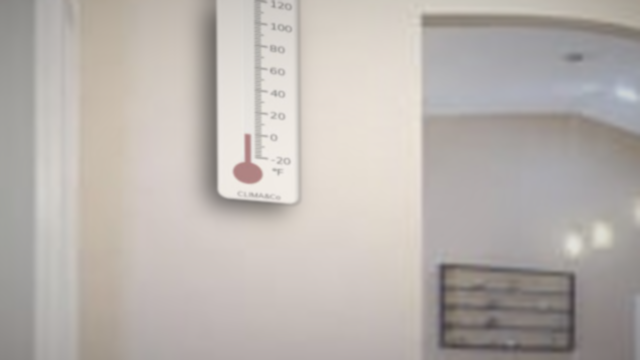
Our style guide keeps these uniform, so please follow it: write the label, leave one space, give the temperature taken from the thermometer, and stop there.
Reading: 0 °F
